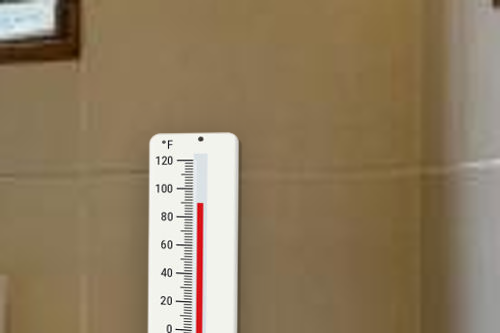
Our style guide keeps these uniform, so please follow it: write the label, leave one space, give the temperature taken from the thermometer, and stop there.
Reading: 90 °F
